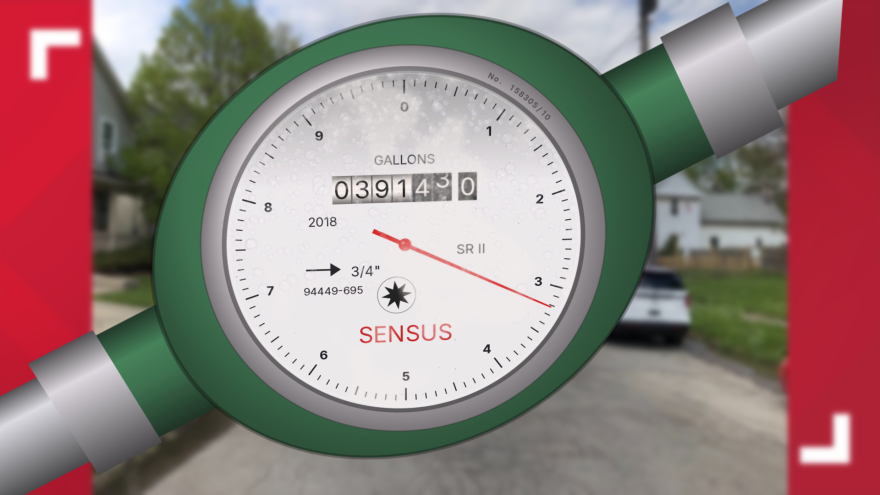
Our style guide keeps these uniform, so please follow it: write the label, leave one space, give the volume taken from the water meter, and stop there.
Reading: 391433.2 gal
